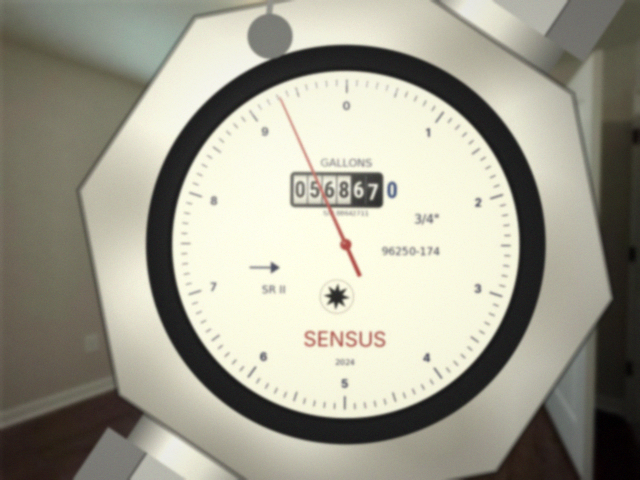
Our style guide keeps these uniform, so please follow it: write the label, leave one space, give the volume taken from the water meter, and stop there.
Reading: 568669.3 gal
